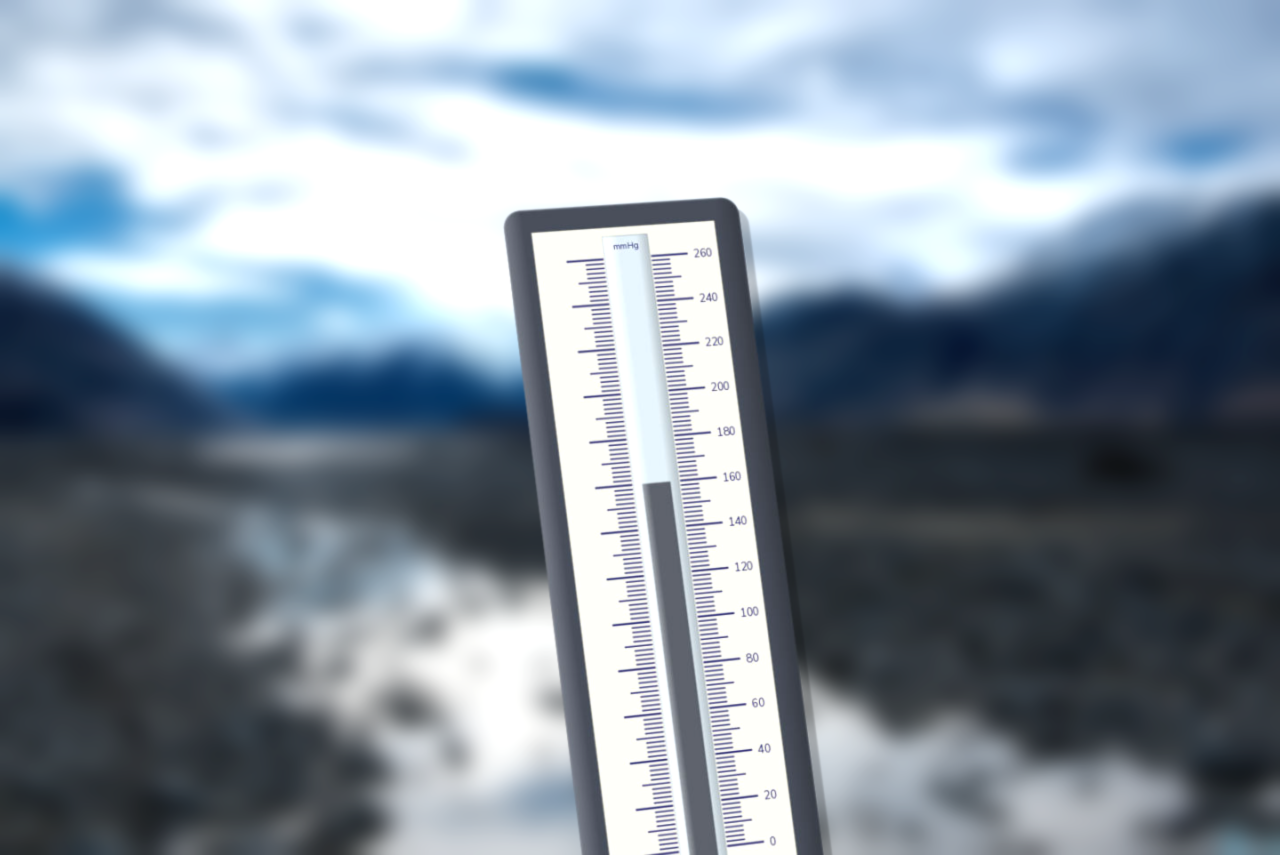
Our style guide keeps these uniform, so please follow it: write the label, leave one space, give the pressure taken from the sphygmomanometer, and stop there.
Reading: 160 mmHg
